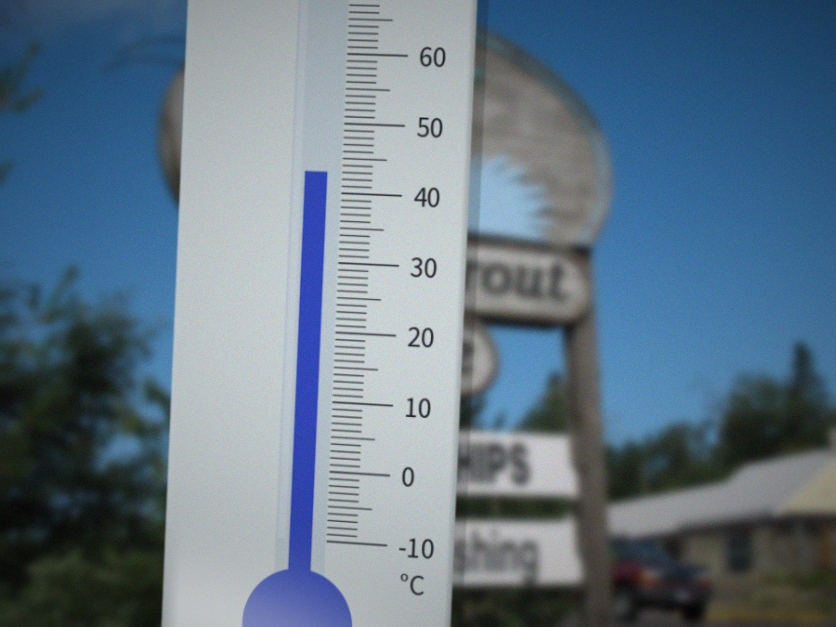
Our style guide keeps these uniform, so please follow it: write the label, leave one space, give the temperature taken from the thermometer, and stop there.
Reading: 43 °C
